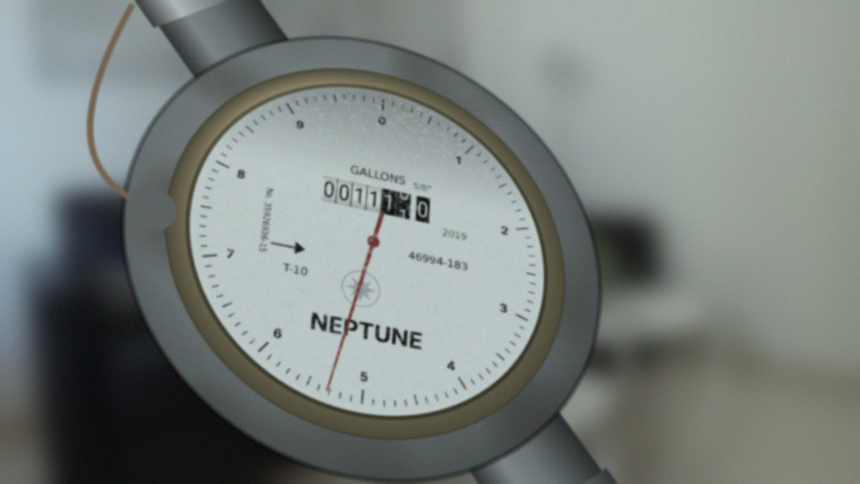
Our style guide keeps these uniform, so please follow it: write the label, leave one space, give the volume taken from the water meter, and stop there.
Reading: 11105.3 gal
